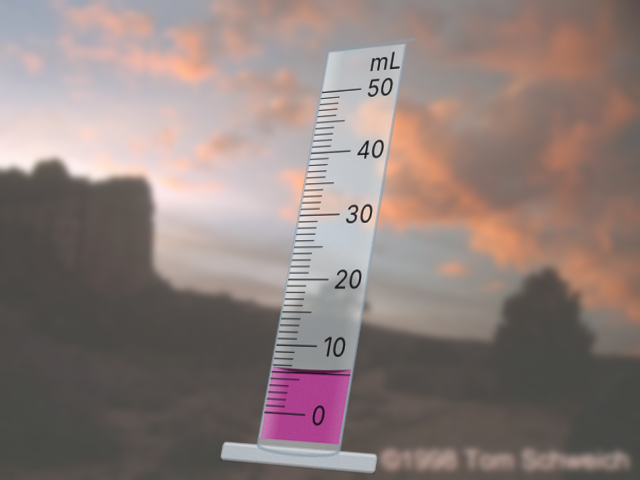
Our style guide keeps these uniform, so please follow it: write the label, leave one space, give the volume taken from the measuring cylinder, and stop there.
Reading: 6 mL
